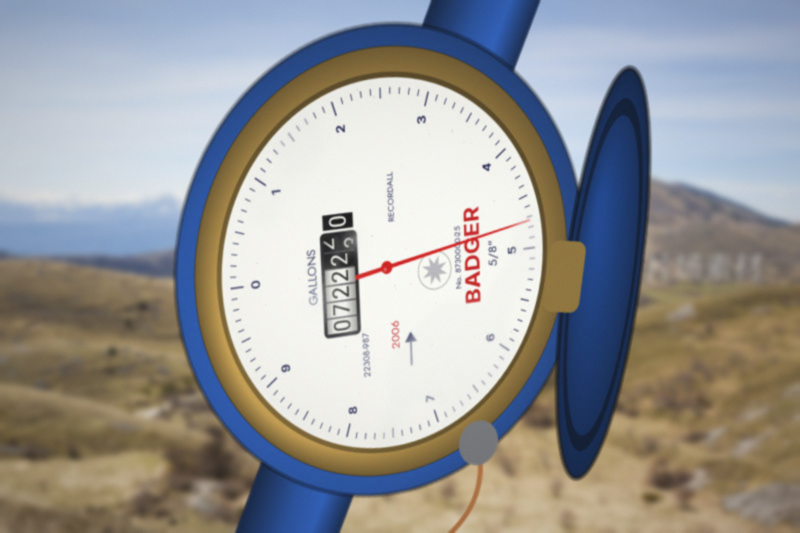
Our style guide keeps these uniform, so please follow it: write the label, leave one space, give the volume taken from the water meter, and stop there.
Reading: 722224.7 gal
